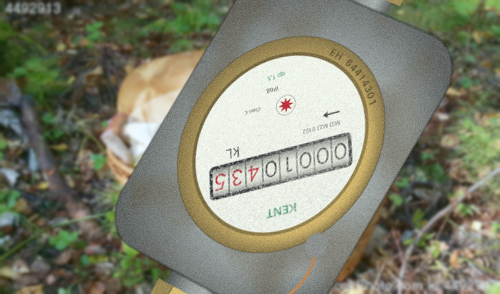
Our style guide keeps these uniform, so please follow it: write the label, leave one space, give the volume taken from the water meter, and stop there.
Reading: 10.435 kL
